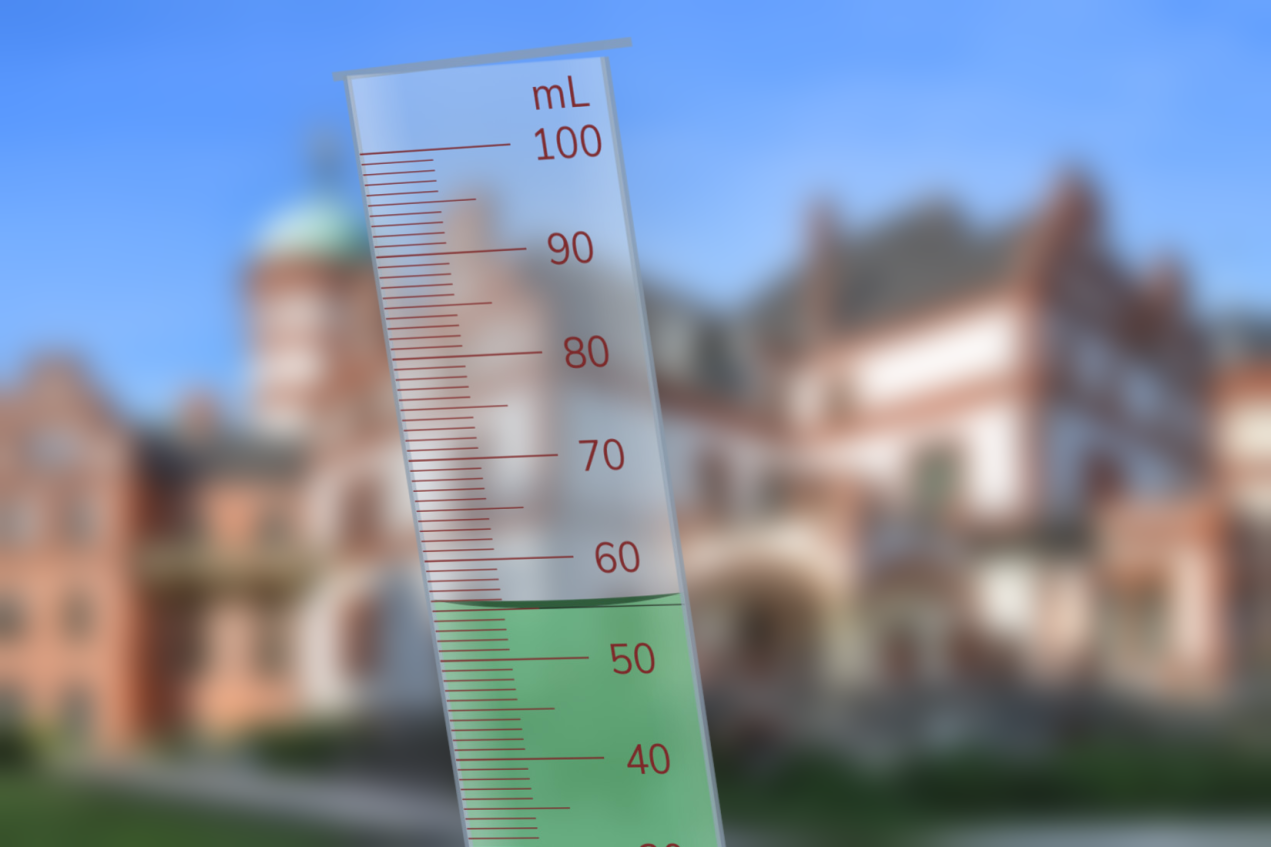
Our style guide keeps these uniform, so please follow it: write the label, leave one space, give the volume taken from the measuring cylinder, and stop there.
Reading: 55 mL
